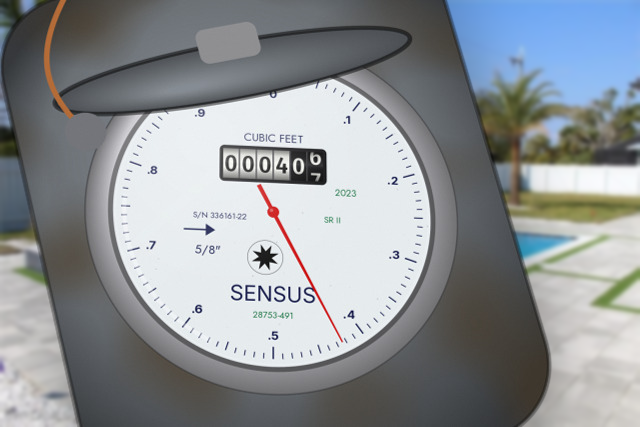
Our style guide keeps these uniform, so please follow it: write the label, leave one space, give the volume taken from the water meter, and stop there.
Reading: 406.42 ft³
